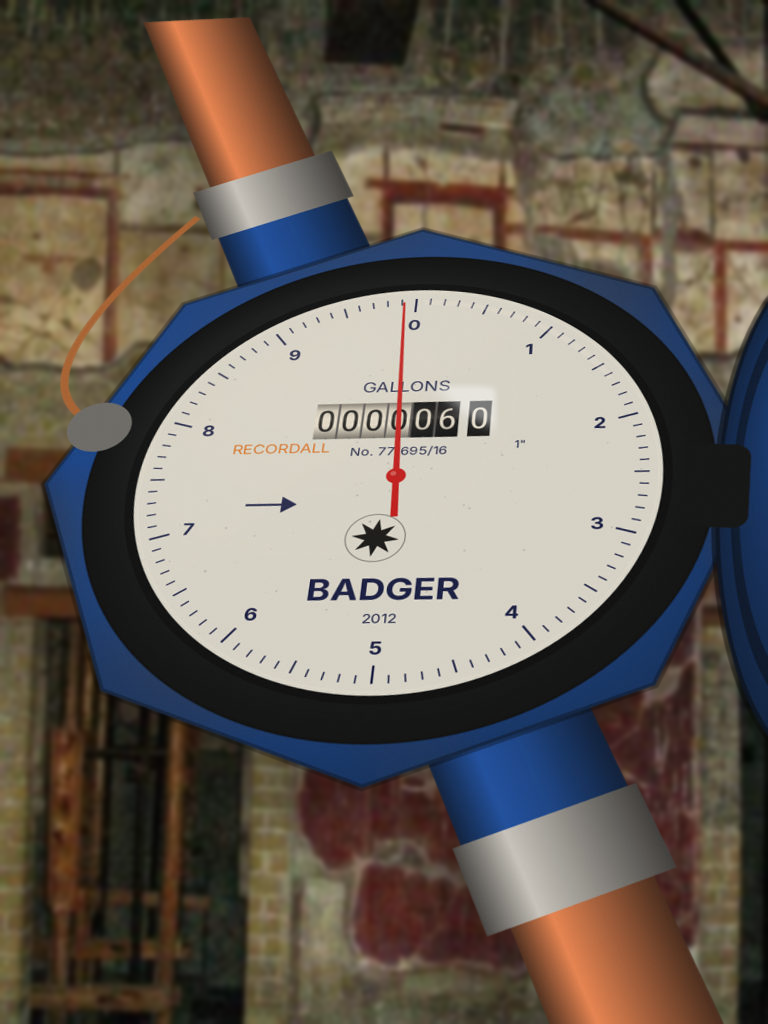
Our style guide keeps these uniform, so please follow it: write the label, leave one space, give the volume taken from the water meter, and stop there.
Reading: 59.9 gal
